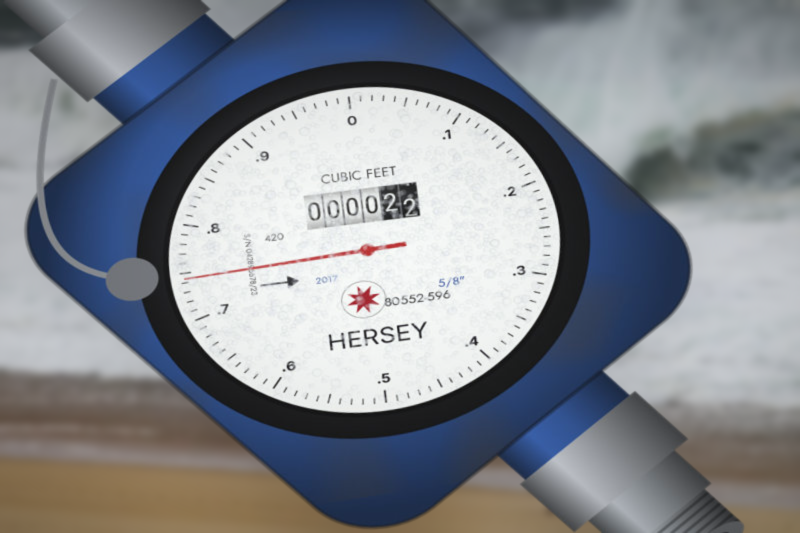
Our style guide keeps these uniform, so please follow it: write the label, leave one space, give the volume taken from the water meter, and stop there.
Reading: 21.74 ft³
